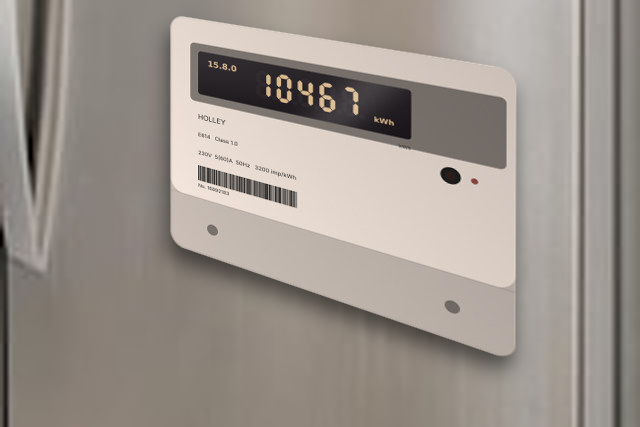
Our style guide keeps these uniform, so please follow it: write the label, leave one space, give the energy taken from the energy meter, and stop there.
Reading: 10467 kWh
